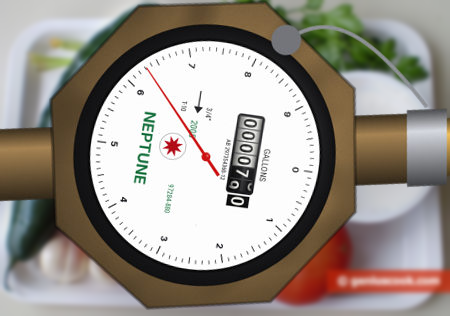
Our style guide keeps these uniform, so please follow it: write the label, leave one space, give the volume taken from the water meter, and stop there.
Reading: 786.3 gal
